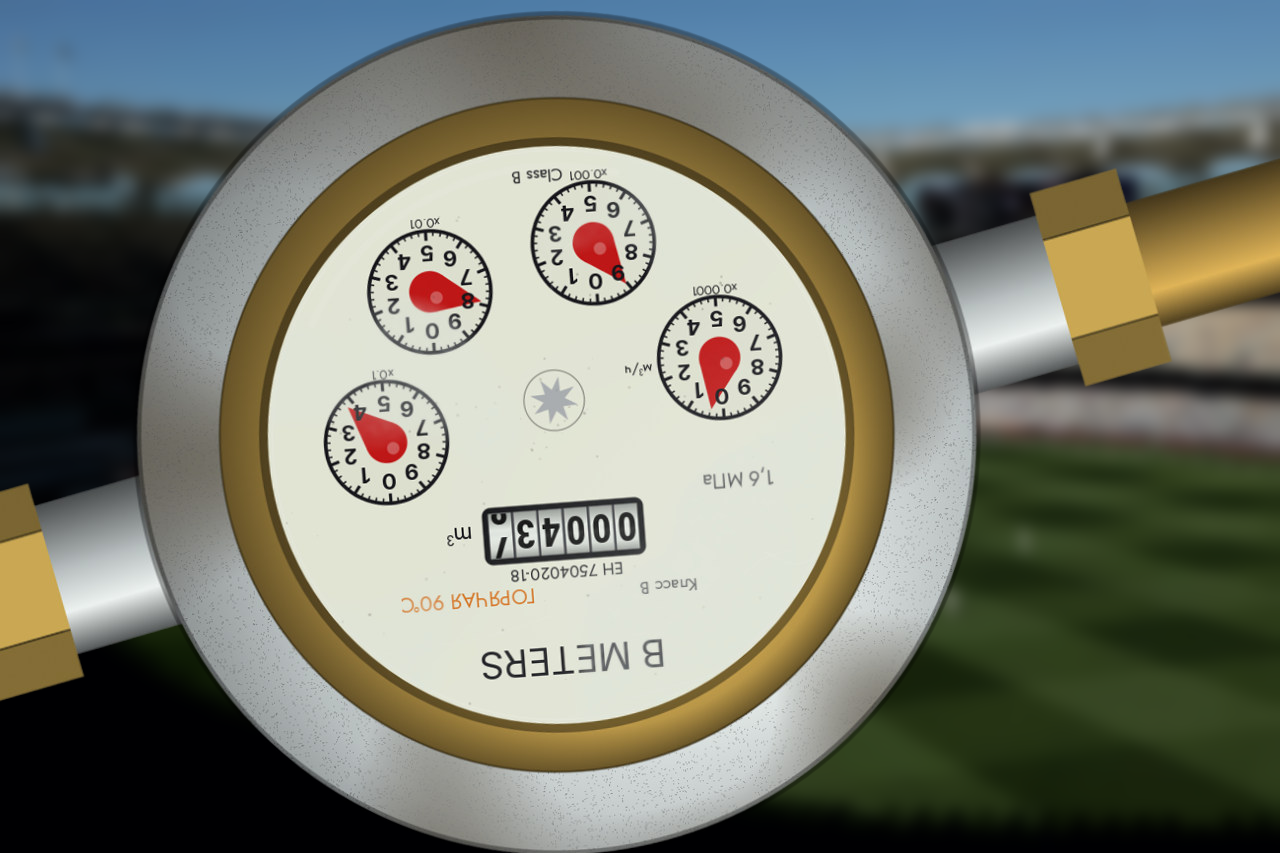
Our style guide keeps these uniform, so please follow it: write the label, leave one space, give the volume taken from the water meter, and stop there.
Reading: 437.3790 m³
